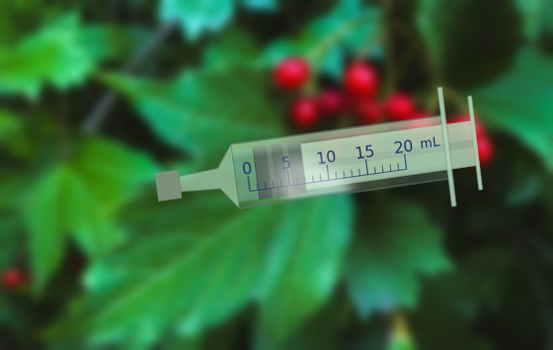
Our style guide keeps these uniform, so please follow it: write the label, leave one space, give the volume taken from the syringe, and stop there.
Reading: 1 mL
